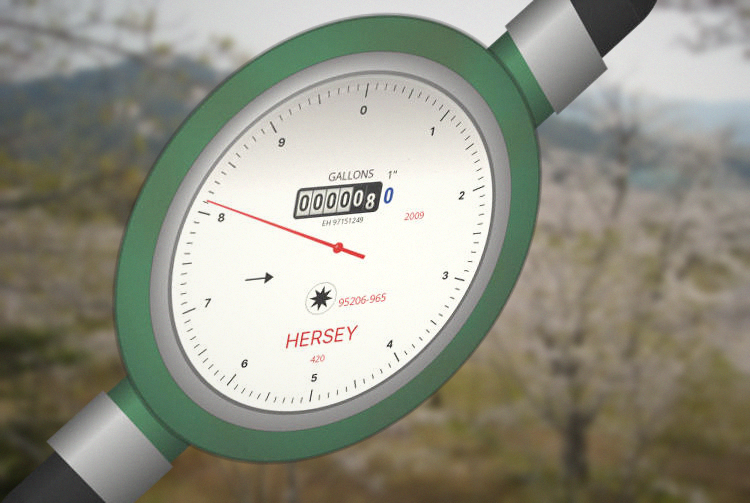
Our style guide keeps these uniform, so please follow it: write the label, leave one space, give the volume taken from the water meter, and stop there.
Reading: 78.1 gal
